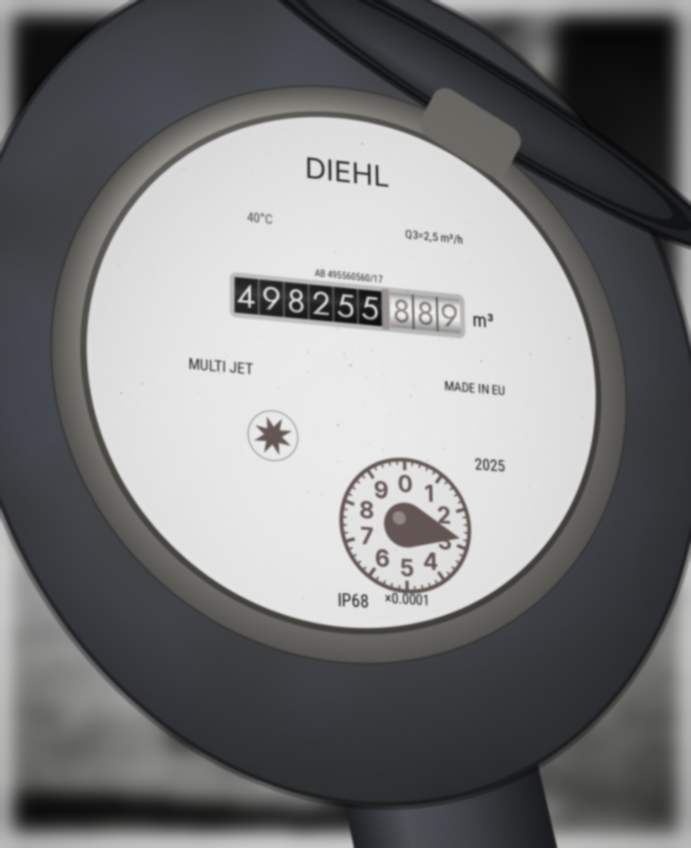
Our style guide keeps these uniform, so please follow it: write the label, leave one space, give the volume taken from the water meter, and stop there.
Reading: 498255.8892 m³
